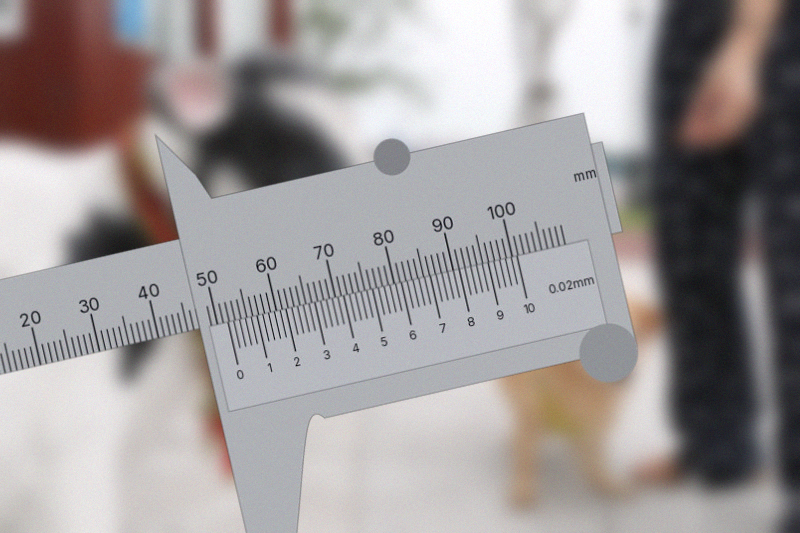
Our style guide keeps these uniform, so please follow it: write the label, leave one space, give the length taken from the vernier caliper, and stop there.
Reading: 51.8 mm
